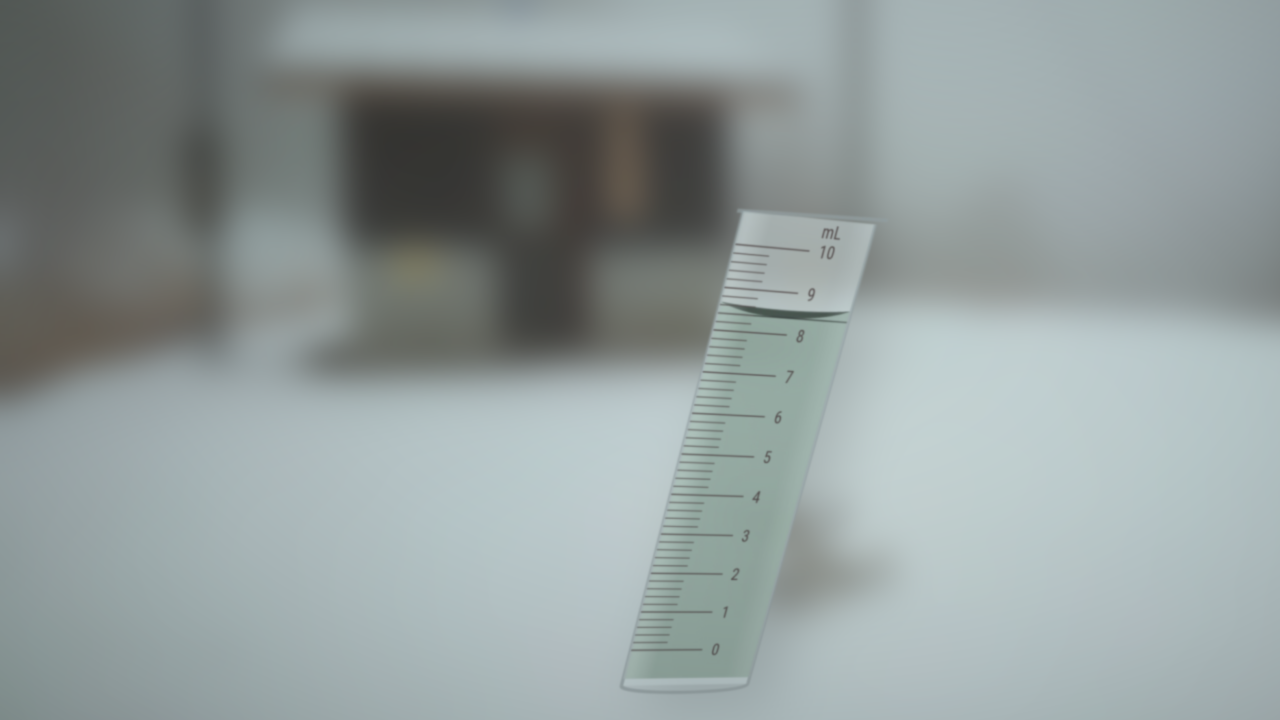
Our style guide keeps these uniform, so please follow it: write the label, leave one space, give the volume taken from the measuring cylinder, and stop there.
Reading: 8.4 mL
